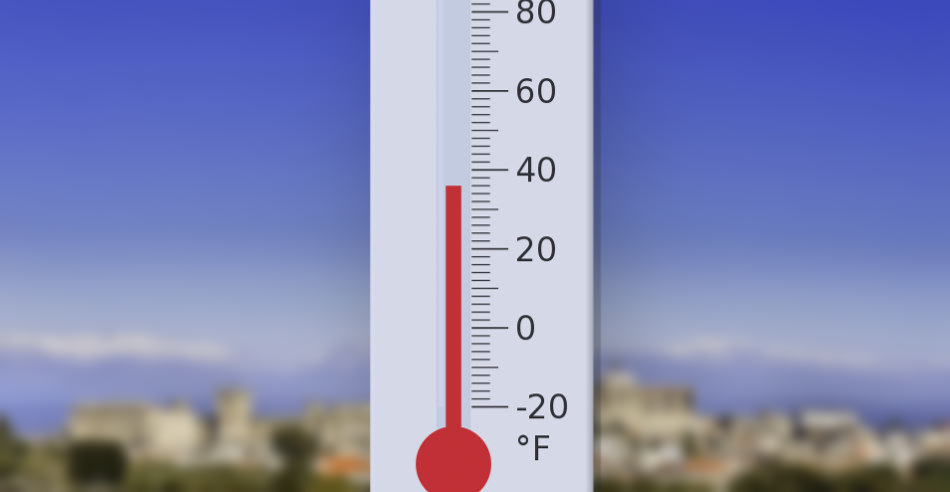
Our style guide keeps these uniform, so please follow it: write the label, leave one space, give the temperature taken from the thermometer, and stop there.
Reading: 36 °F
